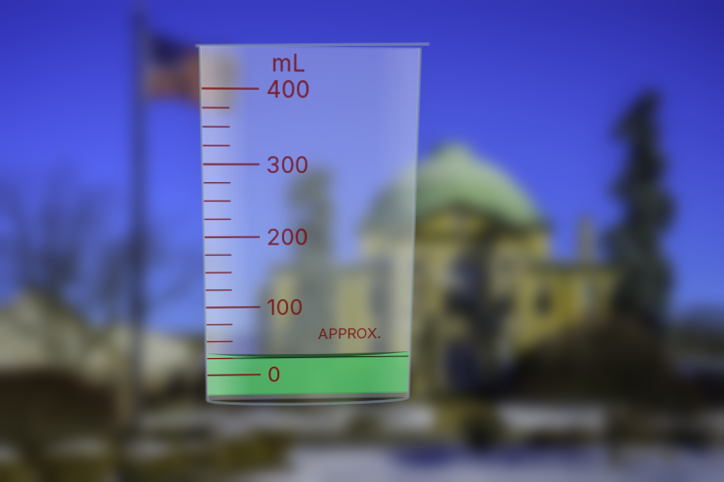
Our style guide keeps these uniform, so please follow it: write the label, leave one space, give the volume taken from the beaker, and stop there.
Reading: 25 mL
